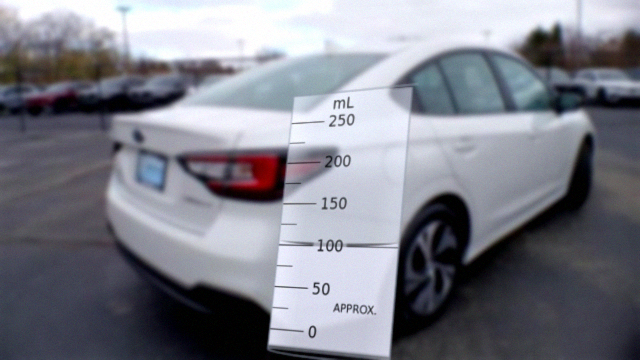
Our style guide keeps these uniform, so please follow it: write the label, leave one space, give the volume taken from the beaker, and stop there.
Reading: 100 mL
